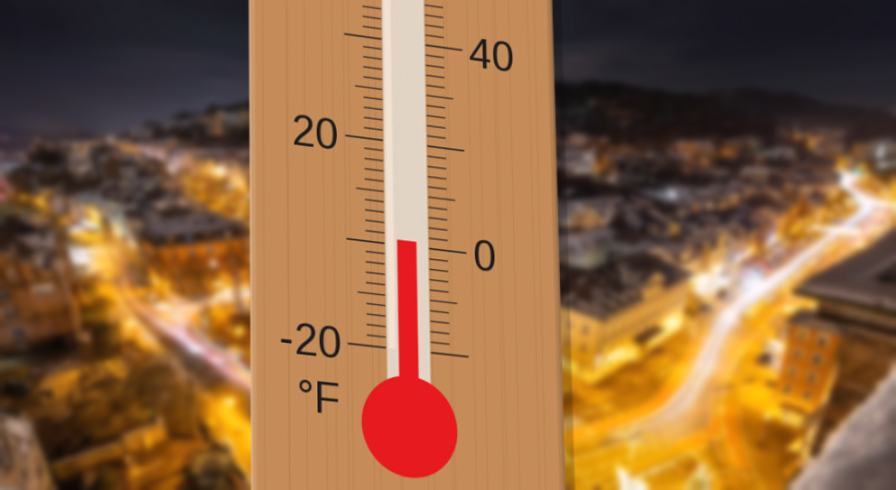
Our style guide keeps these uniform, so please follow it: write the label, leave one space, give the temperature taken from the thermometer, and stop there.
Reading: 1 °F
